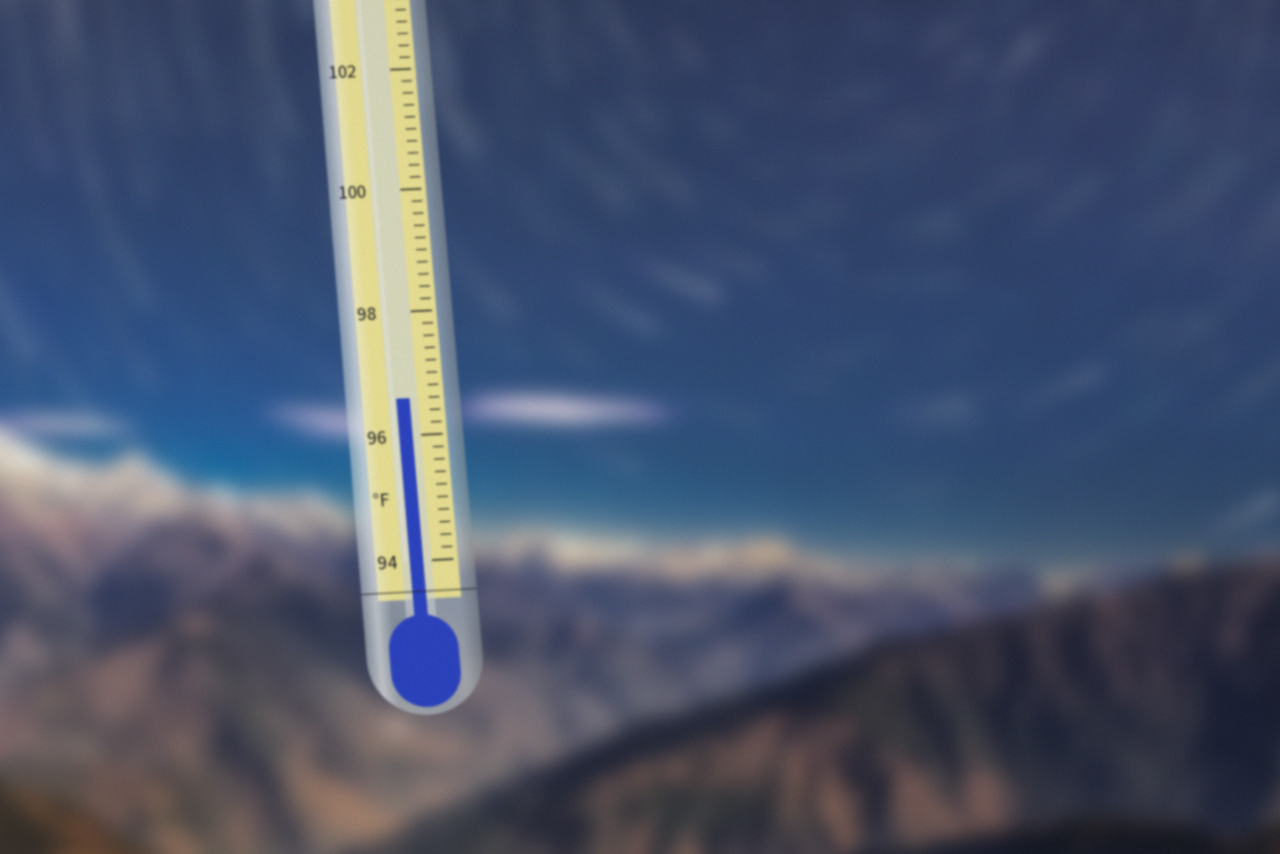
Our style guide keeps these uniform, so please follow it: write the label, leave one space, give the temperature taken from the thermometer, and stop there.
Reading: 96.6 °F
